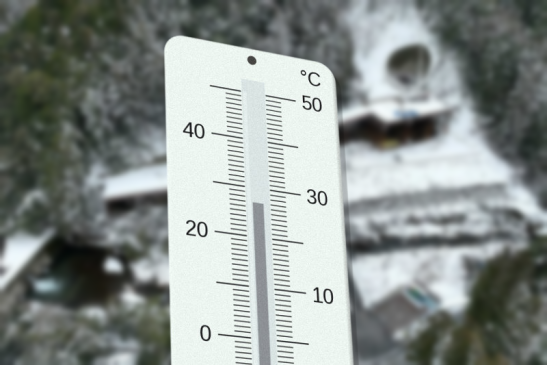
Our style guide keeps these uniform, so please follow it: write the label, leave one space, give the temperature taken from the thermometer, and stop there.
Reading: 27 °C
